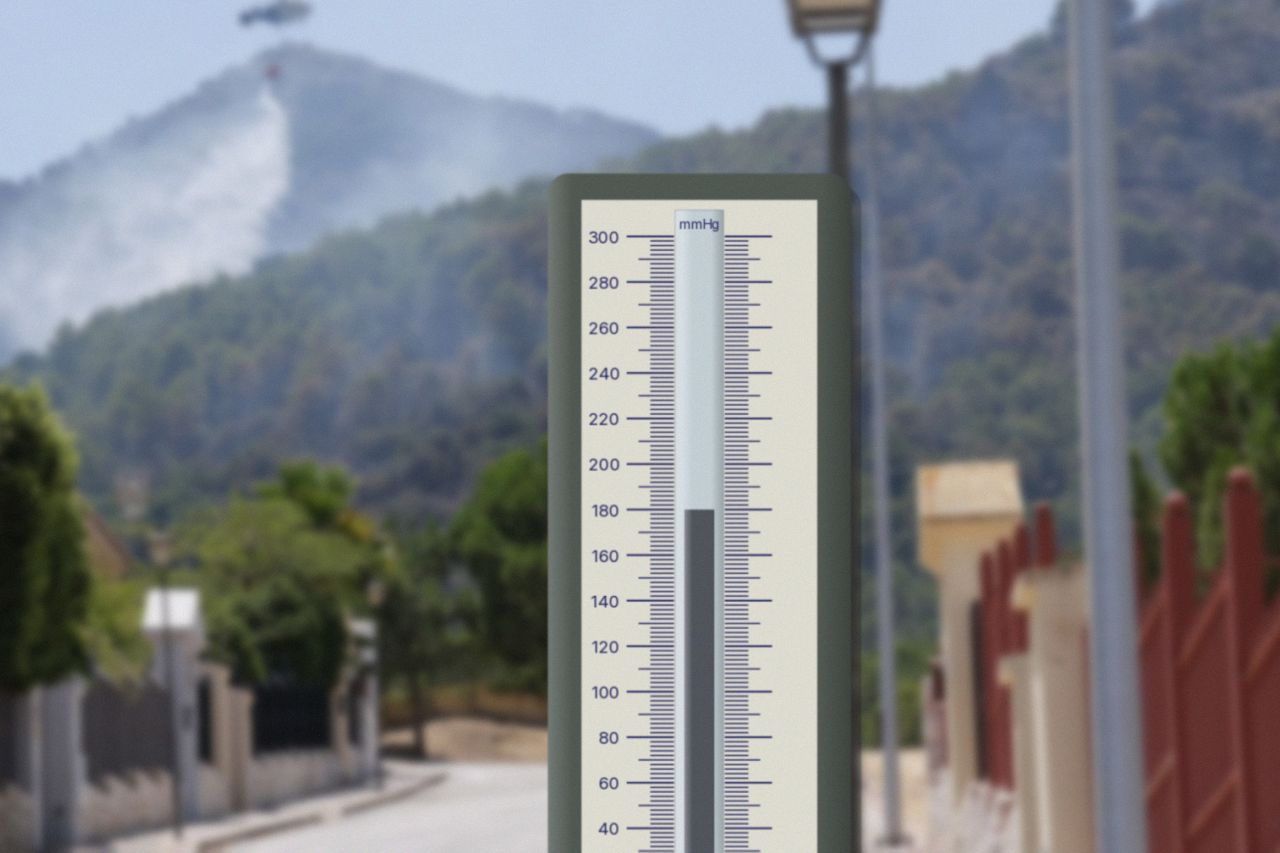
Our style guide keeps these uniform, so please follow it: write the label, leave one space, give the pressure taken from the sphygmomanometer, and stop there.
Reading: 180 mmHg
